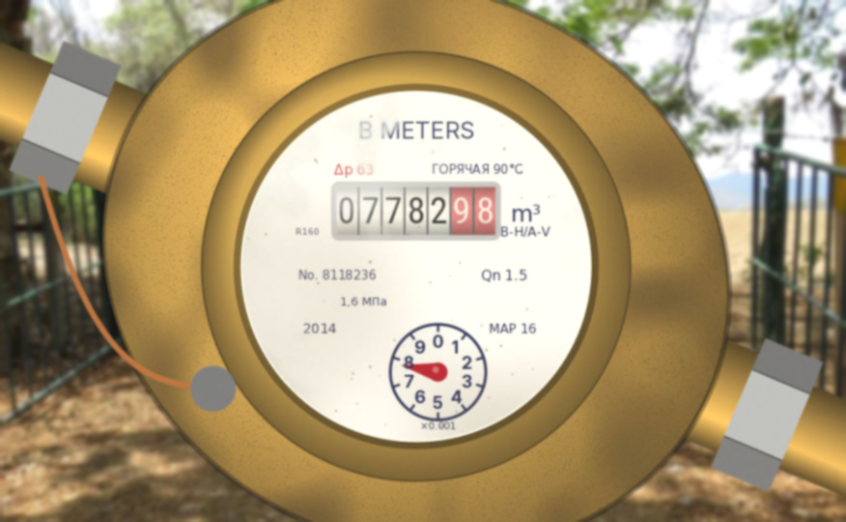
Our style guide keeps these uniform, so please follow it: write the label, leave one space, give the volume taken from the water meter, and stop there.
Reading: 7782.987 m³
